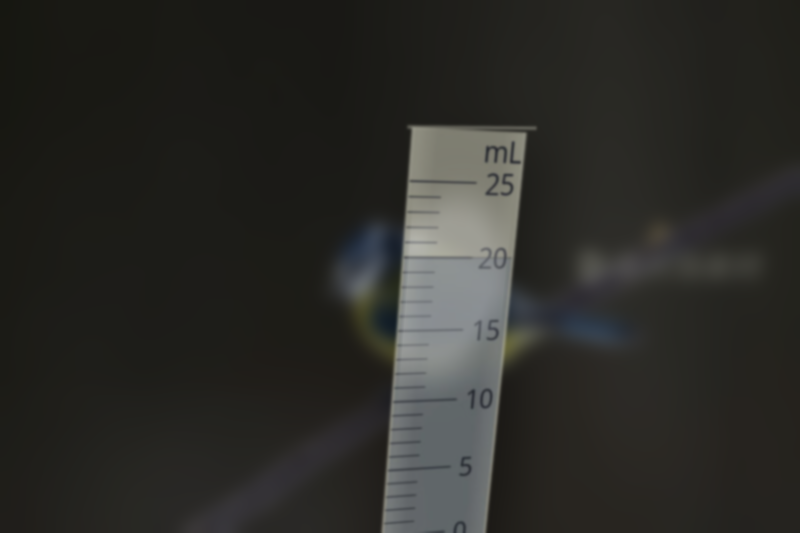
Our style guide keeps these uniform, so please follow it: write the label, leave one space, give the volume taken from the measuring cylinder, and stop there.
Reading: 20 mL
